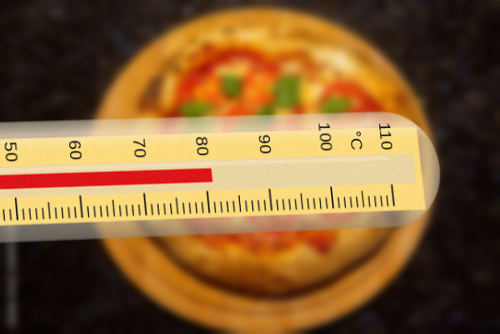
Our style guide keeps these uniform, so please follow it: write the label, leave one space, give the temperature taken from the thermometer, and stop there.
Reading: 81 °C
